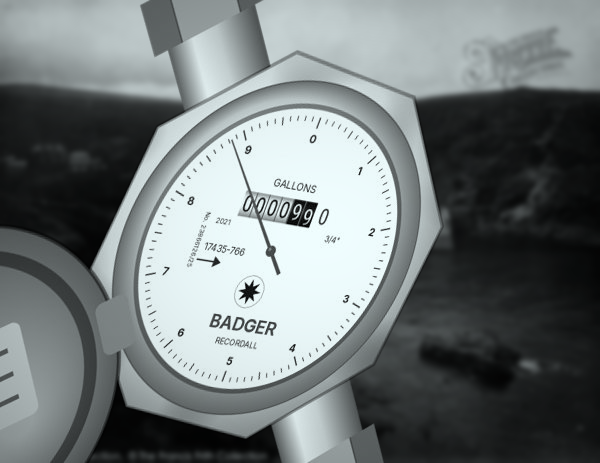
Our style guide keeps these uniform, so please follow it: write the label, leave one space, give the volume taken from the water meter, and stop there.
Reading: 988.8 gal
